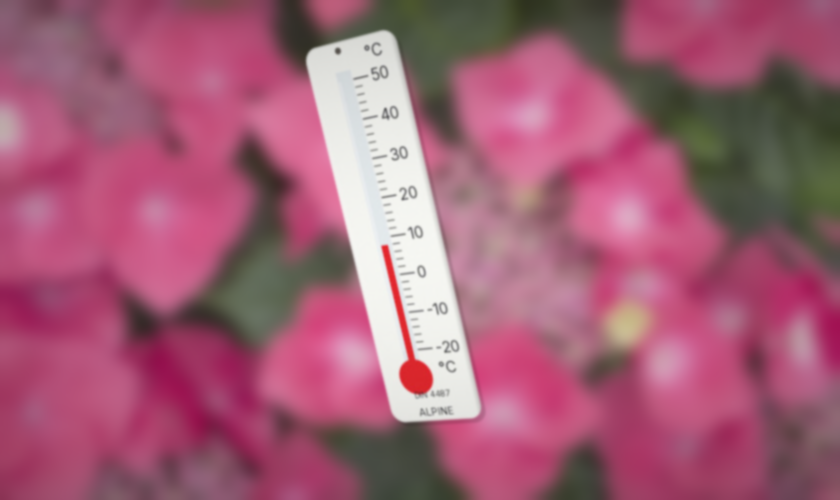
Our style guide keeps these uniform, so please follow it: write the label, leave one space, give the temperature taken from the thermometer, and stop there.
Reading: 8 °C
